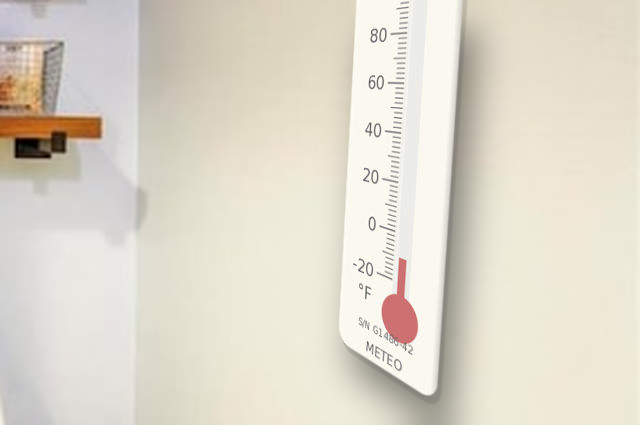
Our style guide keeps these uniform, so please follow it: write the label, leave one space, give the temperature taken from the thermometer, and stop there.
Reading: -10 °F
